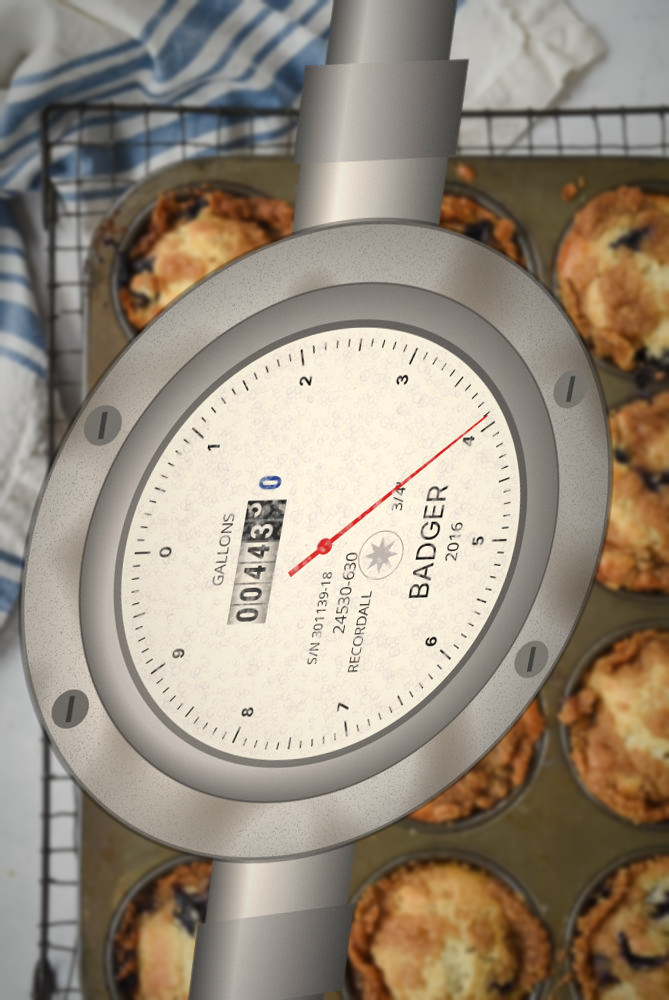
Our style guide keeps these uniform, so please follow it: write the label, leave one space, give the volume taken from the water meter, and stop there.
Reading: 44333.9 gal
